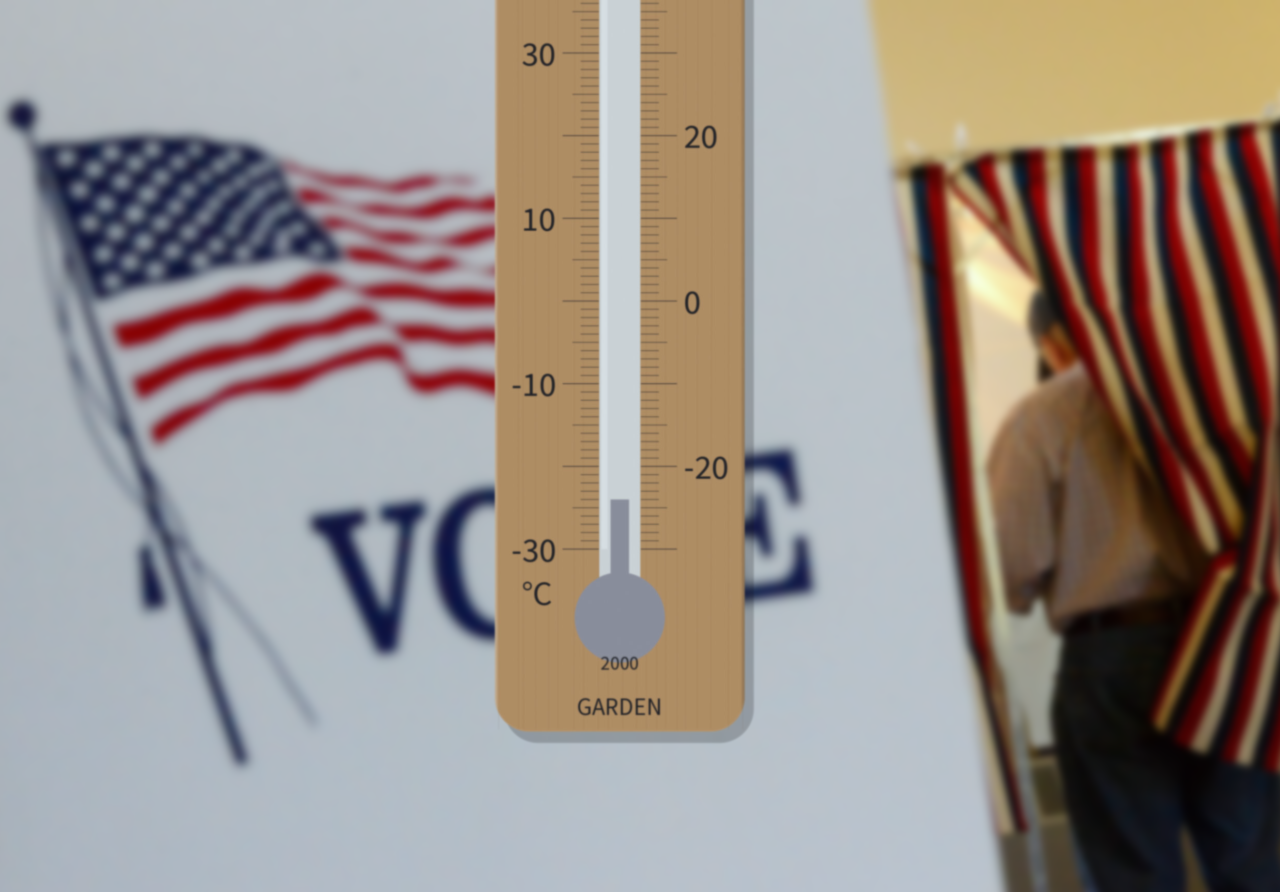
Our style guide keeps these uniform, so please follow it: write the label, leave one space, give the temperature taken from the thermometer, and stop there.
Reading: -24 °C
